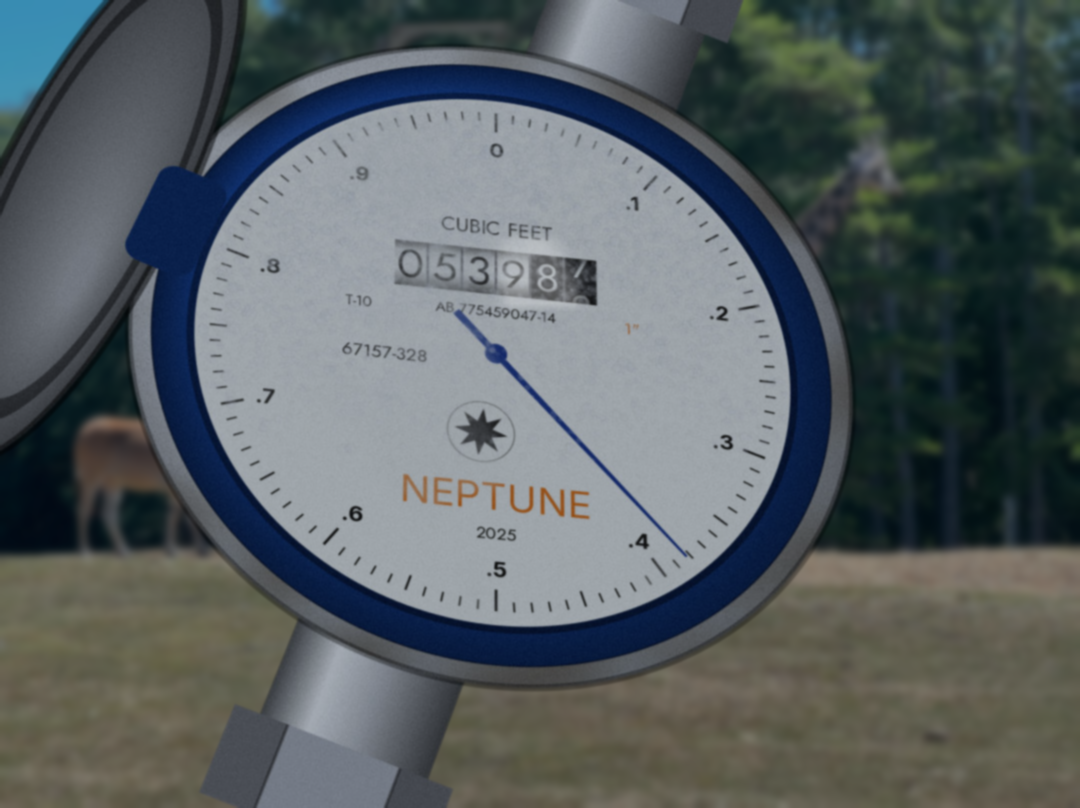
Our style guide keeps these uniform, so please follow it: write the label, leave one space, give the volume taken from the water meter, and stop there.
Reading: 53987.38 ft³
